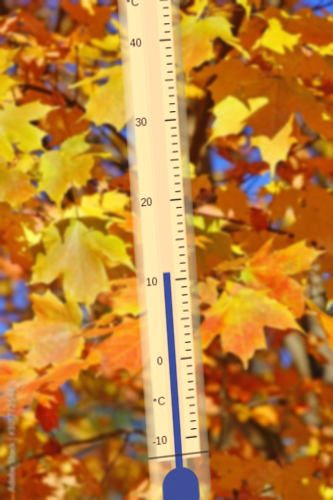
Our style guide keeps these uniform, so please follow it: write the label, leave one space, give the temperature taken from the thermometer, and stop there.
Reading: 11 °C
